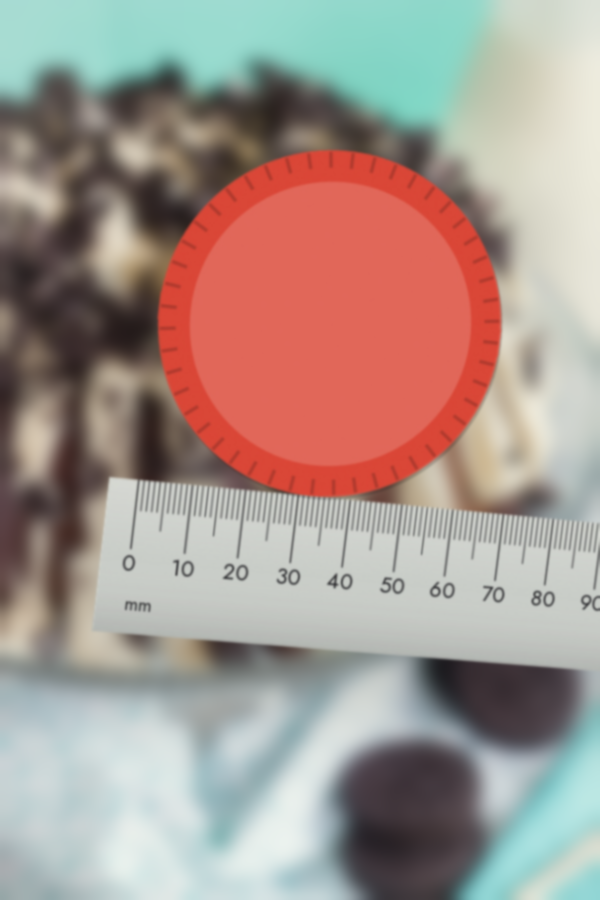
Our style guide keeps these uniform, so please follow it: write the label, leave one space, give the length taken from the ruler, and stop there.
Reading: 65 mm
